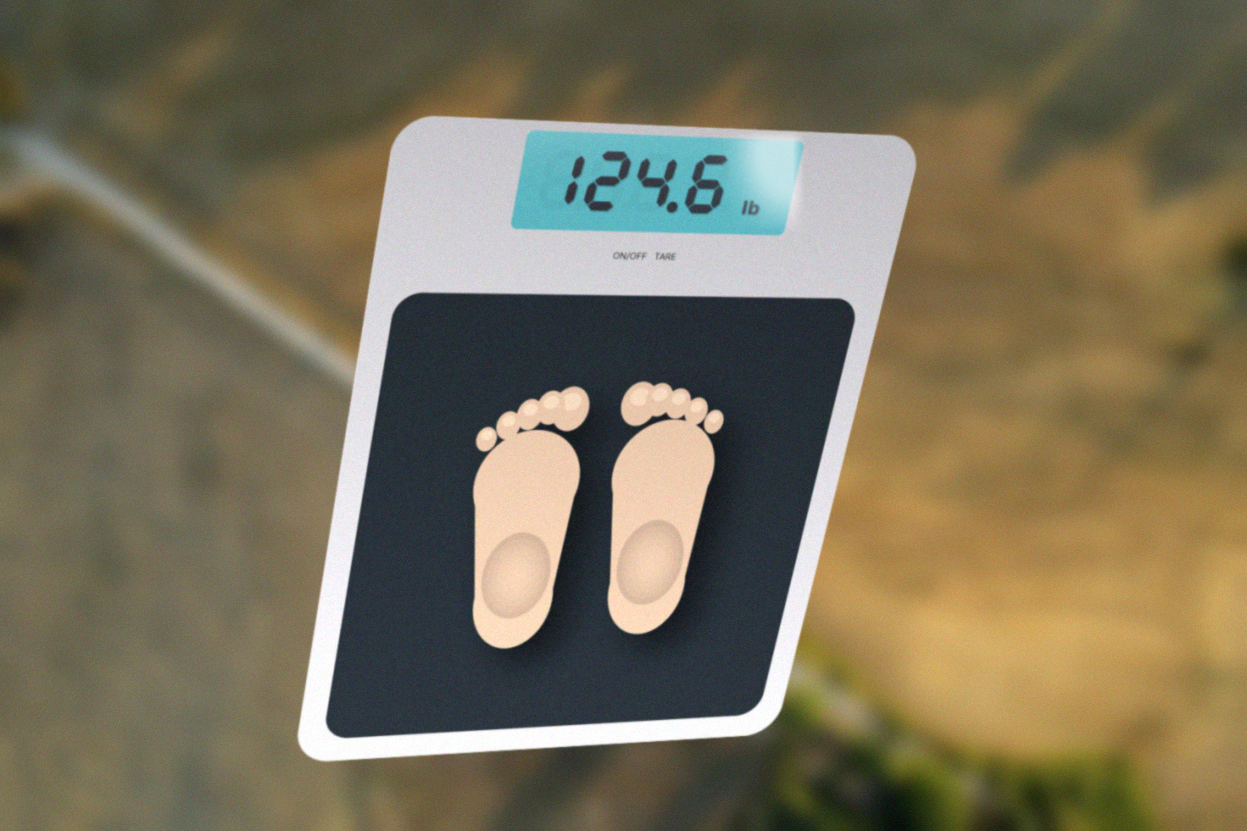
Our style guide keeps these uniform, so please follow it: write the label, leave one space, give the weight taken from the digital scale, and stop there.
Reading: 124.6 lb
